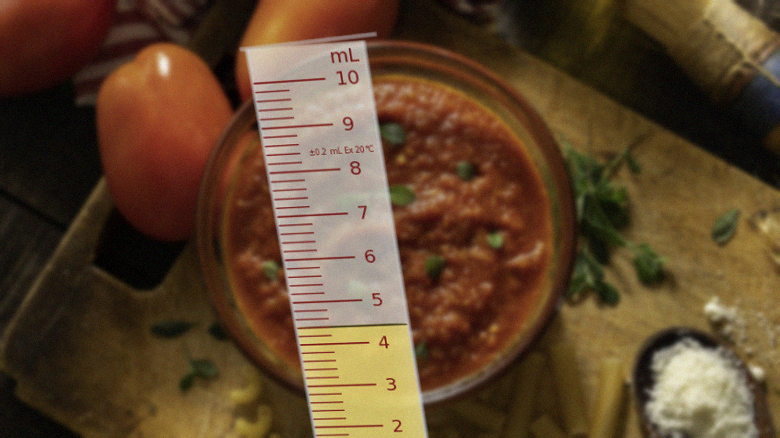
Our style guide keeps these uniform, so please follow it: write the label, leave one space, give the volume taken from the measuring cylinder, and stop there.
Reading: 4.4 mL
